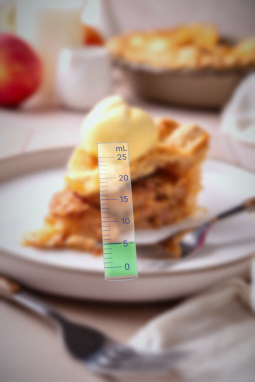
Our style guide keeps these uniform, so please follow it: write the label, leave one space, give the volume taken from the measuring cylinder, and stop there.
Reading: 5 mL
